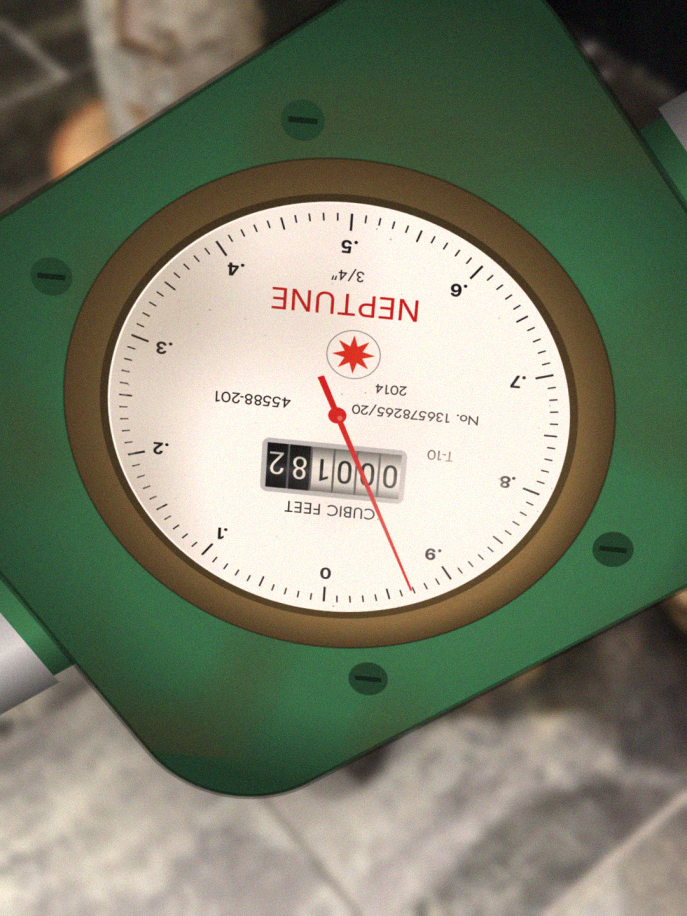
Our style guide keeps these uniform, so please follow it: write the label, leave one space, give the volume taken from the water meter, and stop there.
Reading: 181.93 ft³
